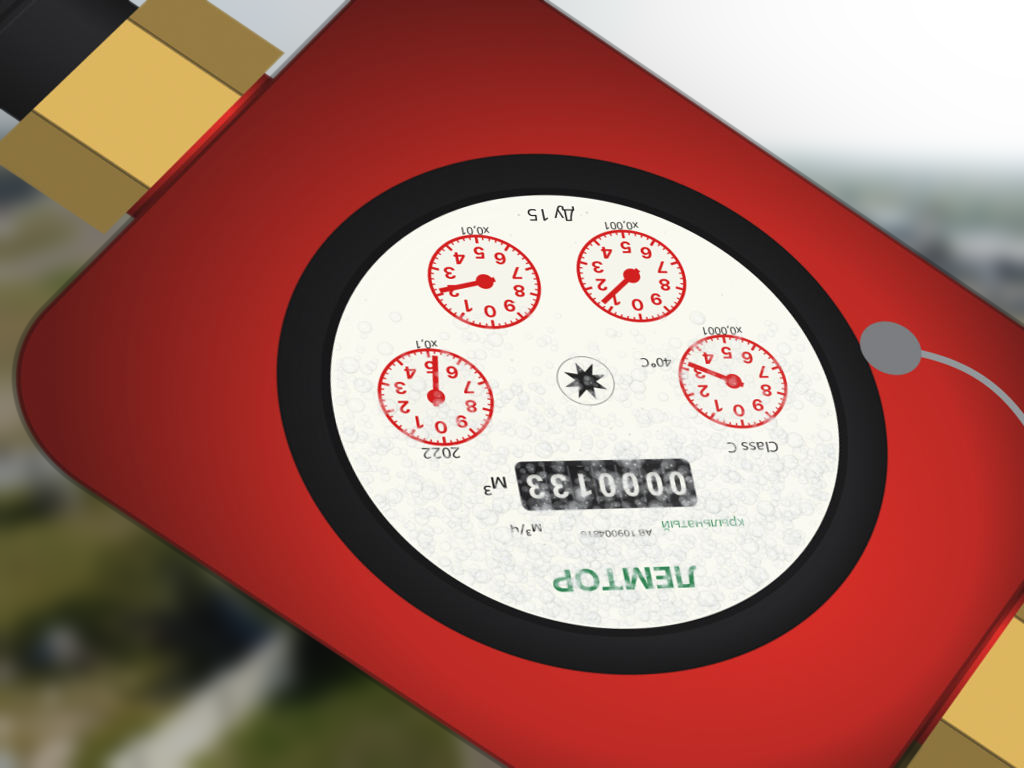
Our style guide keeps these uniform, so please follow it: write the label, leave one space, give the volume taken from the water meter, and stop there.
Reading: 133.5213 m³
